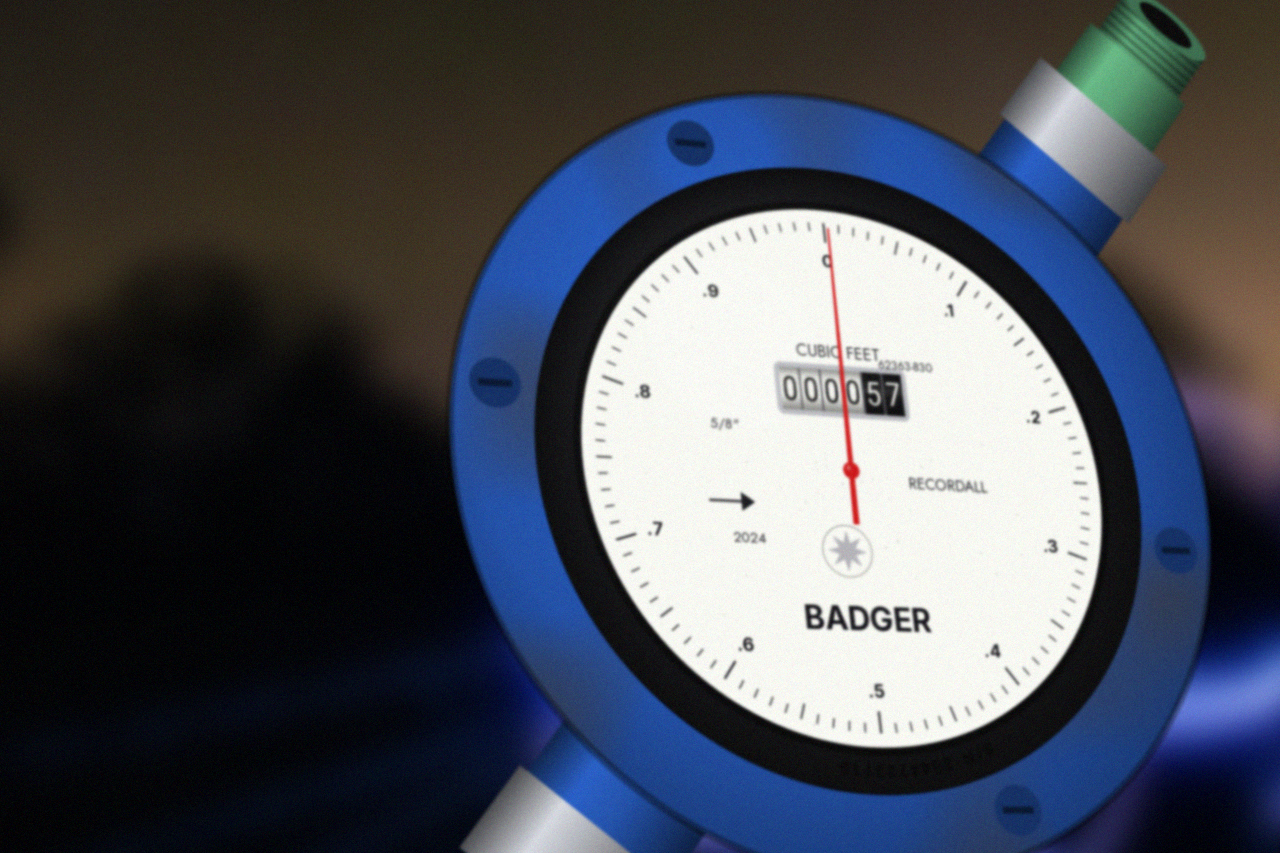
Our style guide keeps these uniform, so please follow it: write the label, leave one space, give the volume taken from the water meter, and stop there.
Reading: 57.00 ft³
